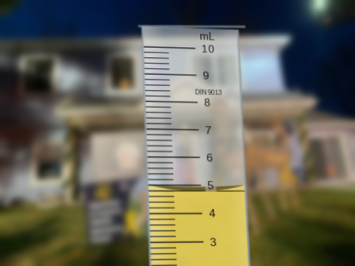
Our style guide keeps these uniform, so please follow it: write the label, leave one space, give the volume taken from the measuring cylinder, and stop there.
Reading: 4.8 mL
